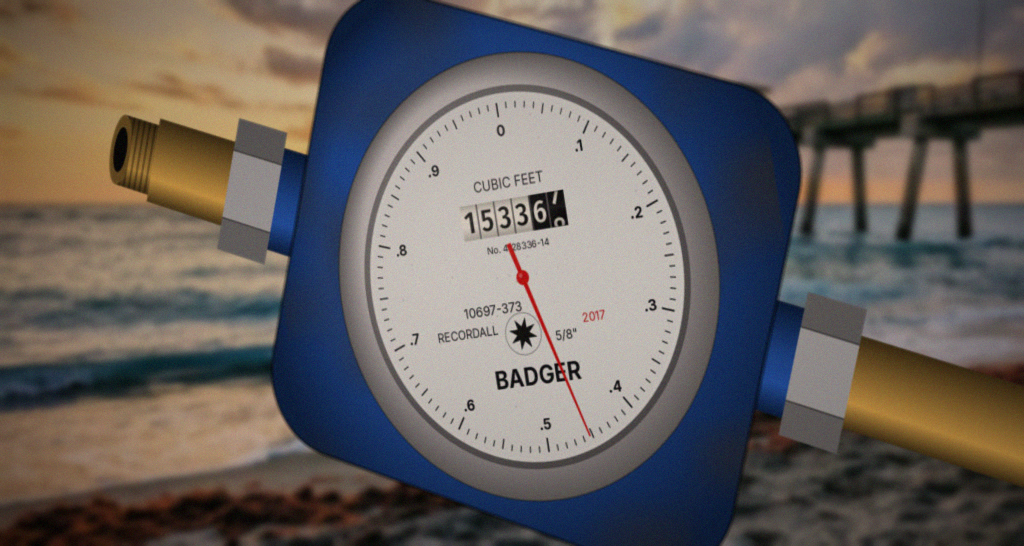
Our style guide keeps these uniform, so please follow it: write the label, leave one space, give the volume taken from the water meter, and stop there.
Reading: 153367.45 ft³
